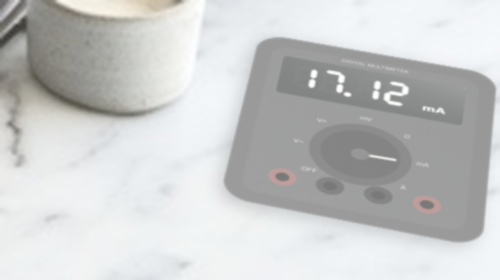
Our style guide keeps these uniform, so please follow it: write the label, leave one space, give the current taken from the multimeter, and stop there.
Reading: 17.12 mA
